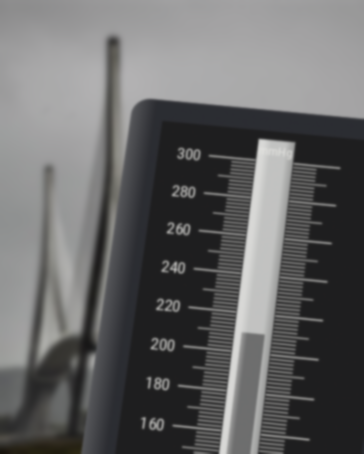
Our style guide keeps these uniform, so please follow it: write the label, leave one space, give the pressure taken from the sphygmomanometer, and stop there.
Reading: 210 mmHg
